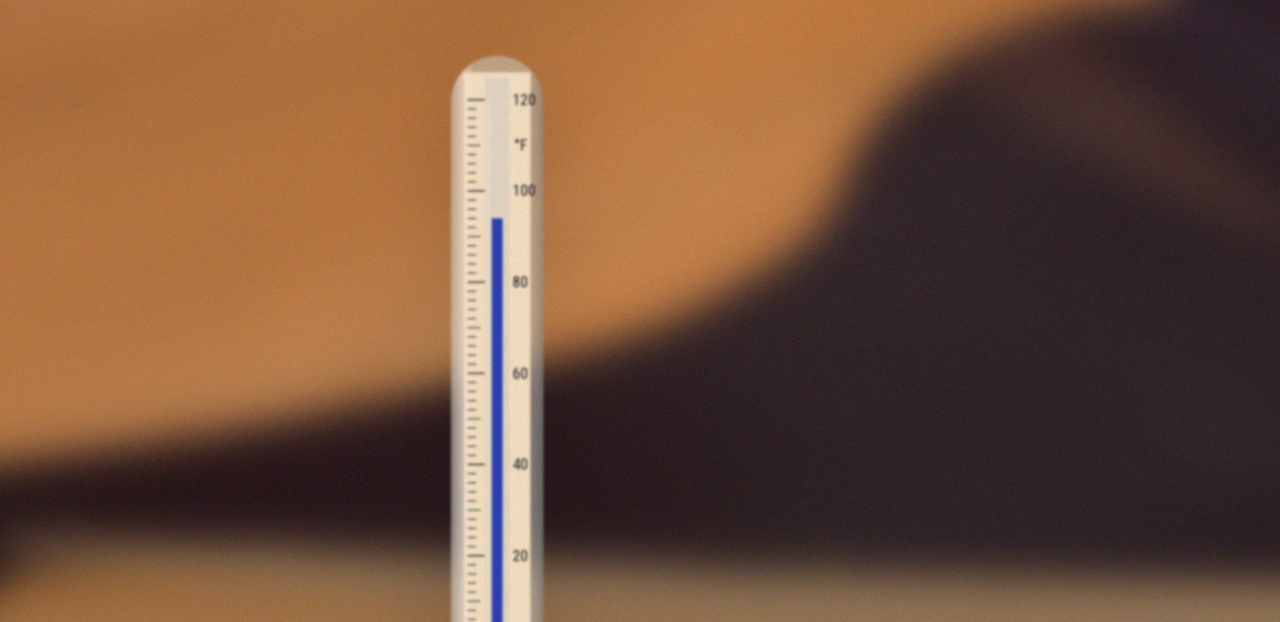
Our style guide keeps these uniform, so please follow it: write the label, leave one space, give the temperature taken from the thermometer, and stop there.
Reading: 94 °F
